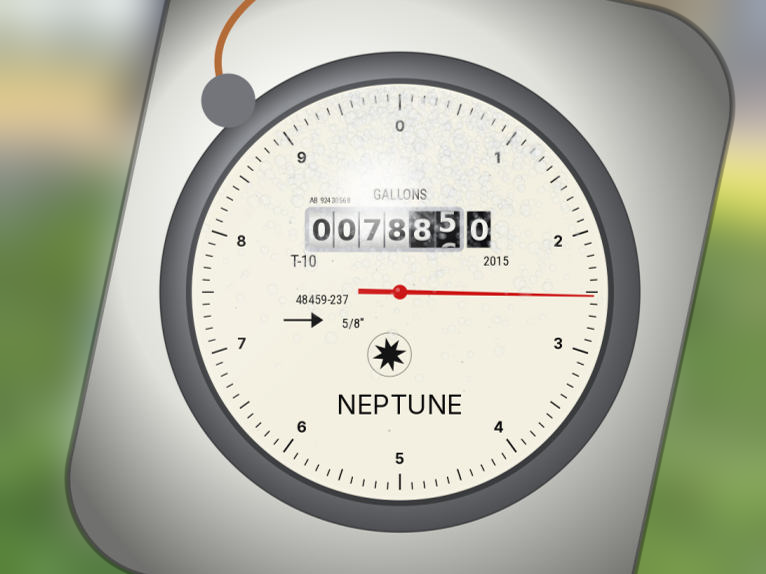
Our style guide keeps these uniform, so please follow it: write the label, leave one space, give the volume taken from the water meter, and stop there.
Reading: 78852.5 gal
